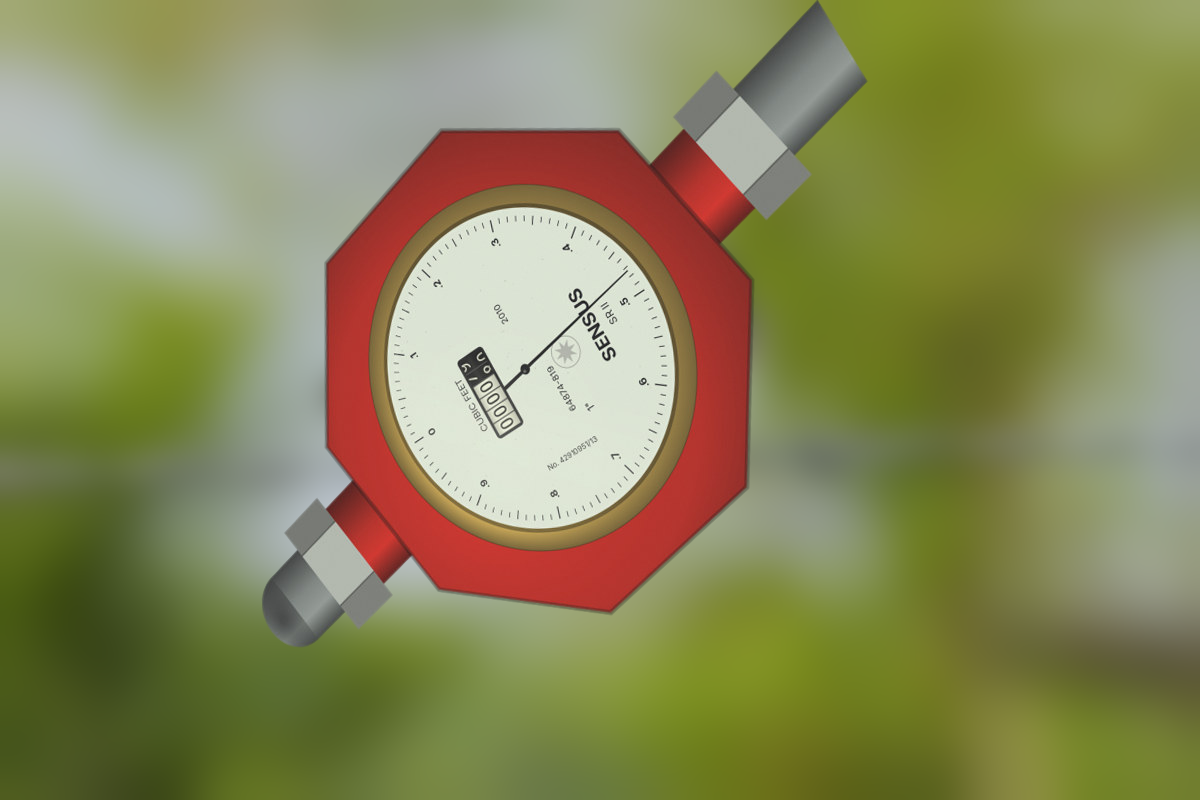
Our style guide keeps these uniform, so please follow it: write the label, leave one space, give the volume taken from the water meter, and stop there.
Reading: 79.47 ft³
